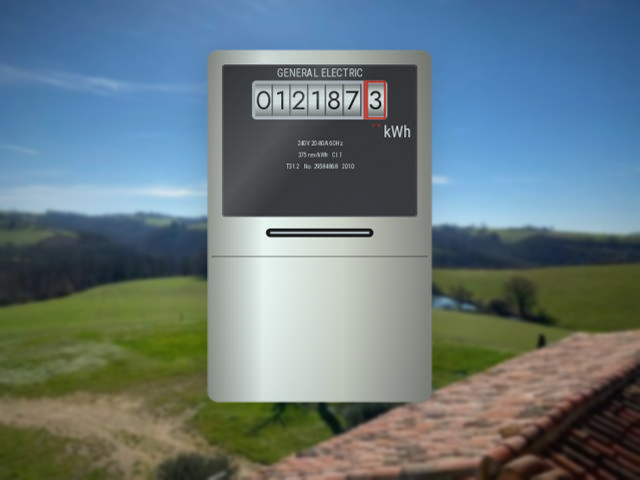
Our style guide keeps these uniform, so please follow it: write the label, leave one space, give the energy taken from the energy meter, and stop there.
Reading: 12187.3 kWh
